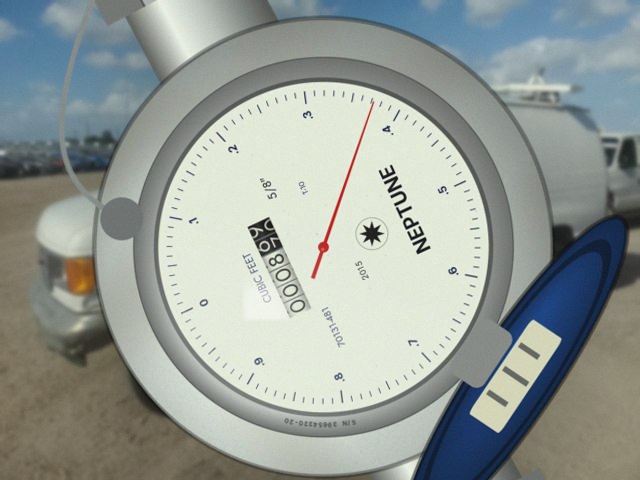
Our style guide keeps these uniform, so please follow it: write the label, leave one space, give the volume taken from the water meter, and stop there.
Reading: 869.37 ft³
